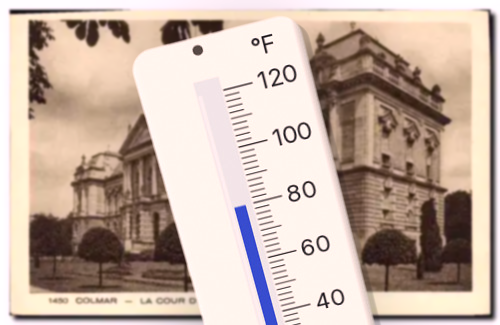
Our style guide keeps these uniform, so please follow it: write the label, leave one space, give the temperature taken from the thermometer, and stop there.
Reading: 80 °F
